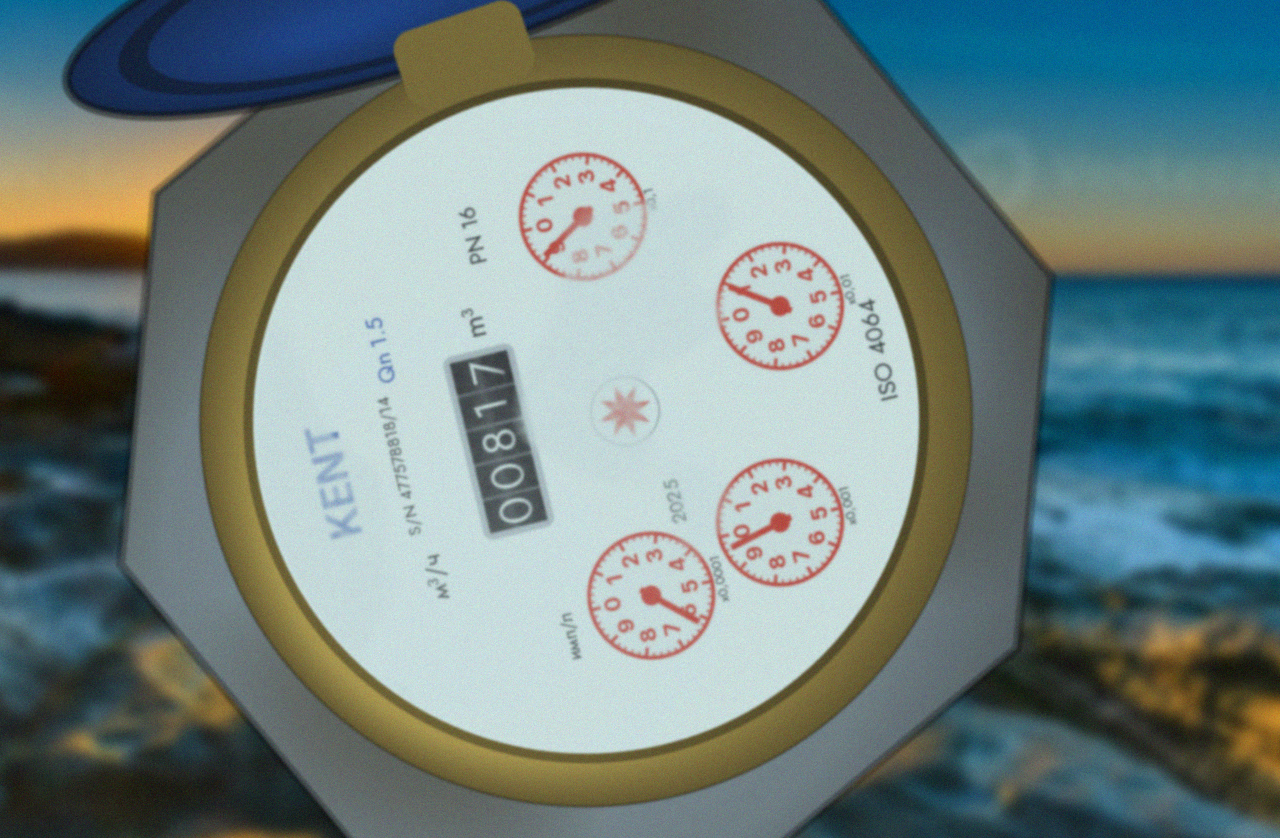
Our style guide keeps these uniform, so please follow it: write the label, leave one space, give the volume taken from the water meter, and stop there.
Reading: 816.9096 m³
